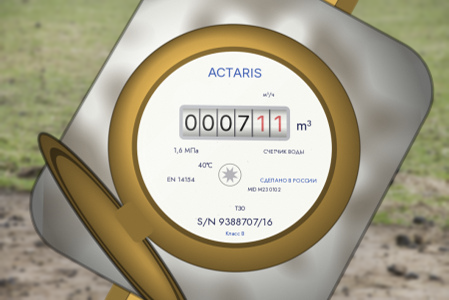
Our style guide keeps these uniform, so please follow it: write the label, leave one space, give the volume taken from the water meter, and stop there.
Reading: 7.11 m³
